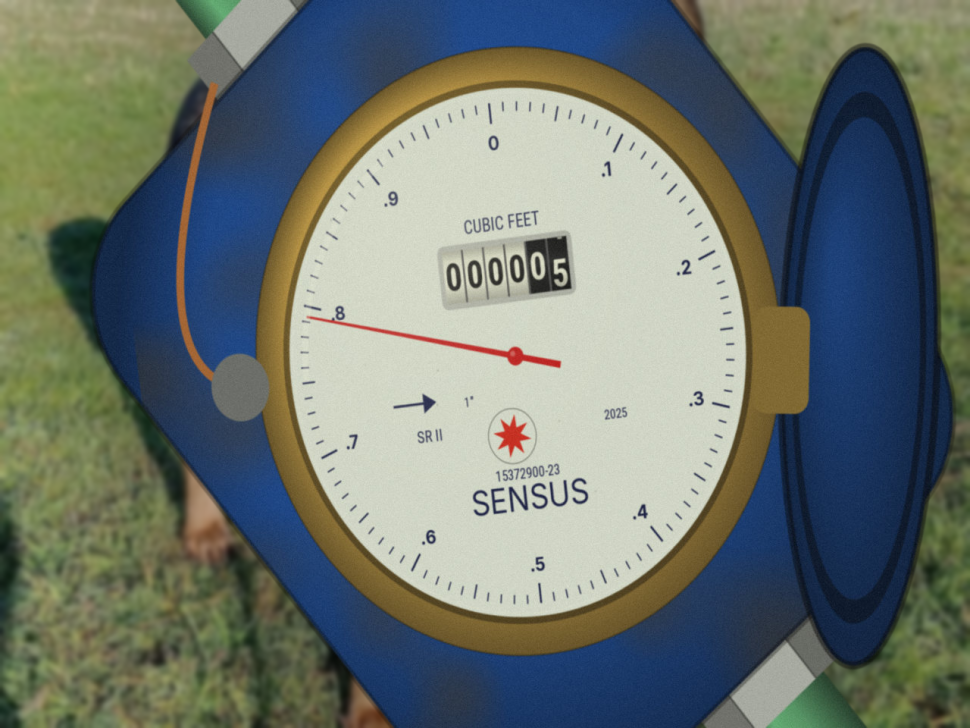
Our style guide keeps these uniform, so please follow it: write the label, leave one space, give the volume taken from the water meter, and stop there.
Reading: 4.79 ft³
